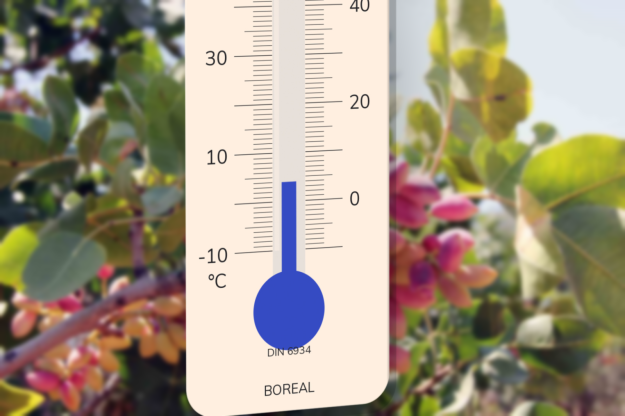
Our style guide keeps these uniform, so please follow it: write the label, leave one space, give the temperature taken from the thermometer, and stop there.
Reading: 4 °C
